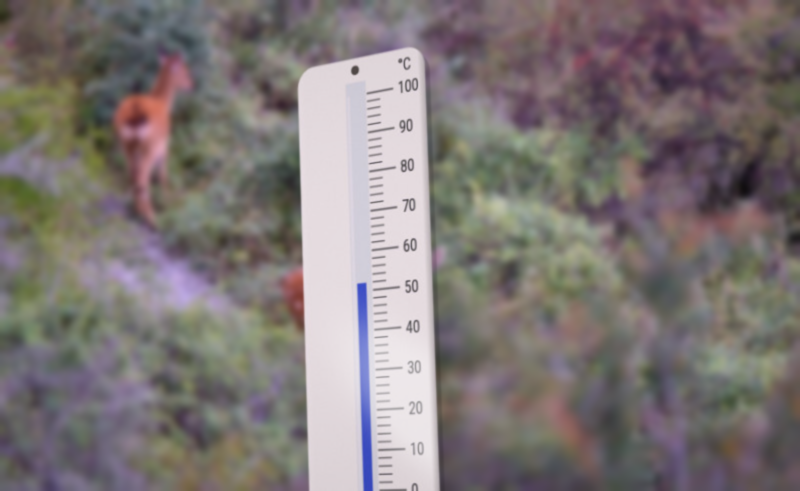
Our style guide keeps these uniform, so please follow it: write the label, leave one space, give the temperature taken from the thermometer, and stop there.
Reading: 52 °C
